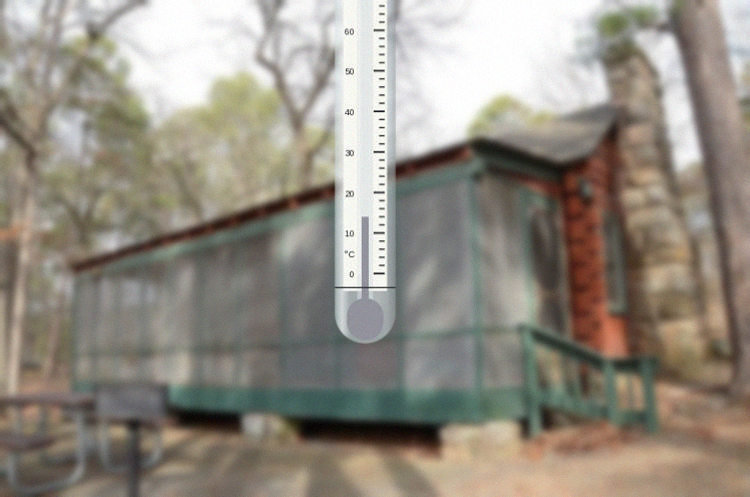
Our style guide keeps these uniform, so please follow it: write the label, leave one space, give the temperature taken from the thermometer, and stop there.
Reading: 14 °C
